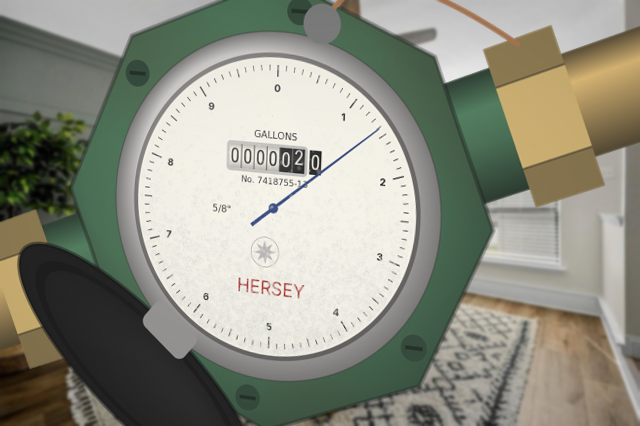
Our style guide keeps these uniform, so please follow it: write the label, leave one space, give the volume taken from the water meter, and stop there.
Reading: 21.4 gal
